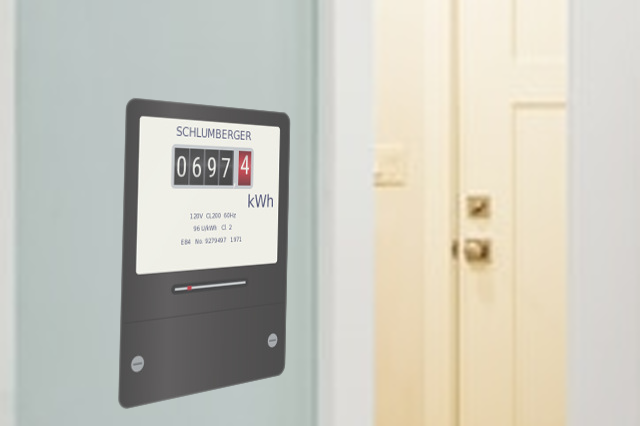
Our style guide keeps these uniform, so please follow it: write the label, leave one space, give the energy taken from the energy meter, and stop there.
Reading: 697.4 kWh
